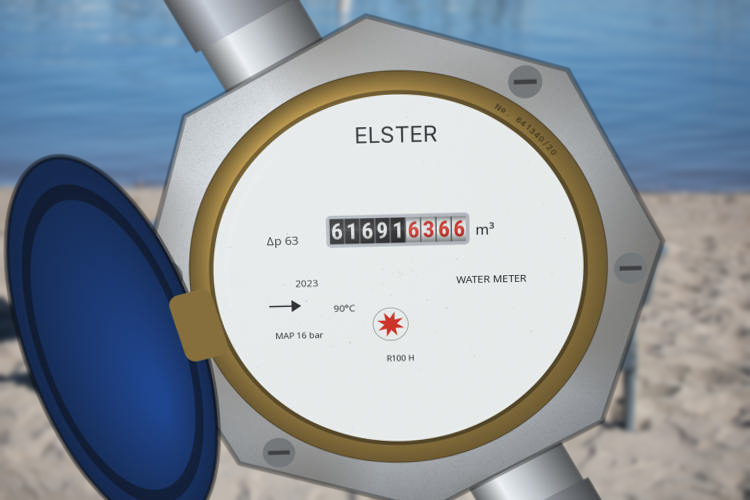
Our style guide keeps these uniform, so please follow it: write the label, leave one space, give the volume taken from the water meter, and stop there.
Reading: 61691.6366 m³
